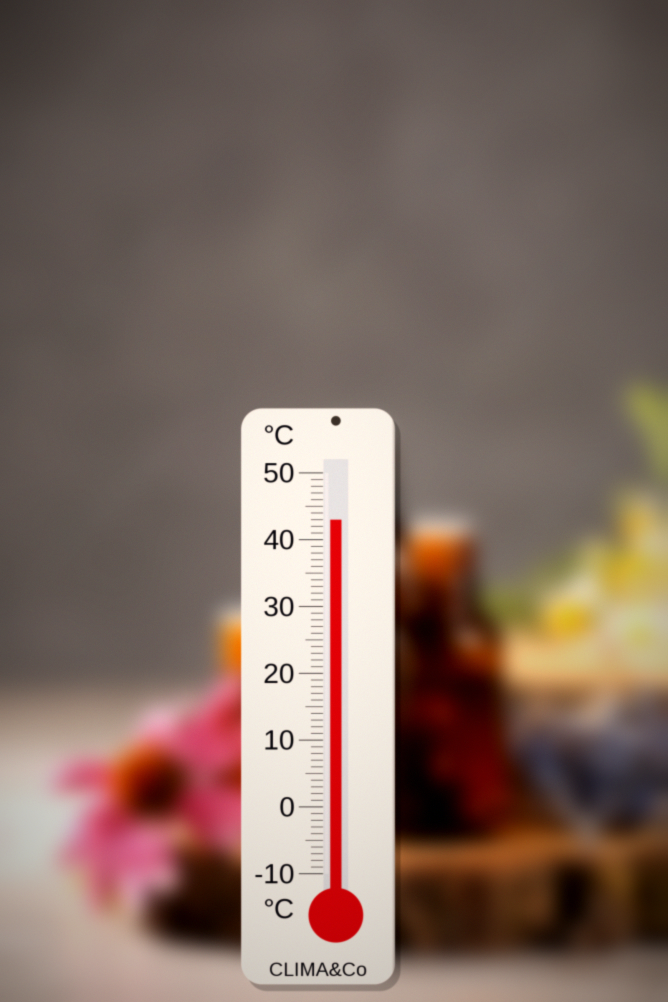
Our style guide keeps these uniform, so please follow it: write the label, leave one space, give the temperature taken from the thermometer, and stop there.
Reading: 43 °C
